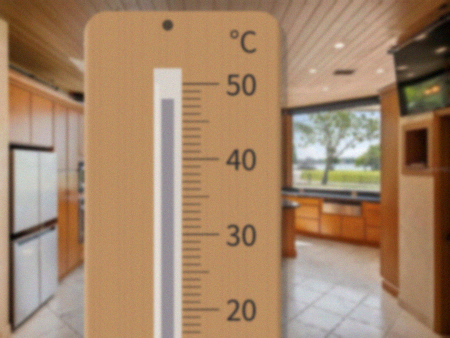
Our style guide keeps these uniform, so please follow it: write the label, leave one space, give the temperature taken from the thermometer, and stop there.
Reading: 48 °C
